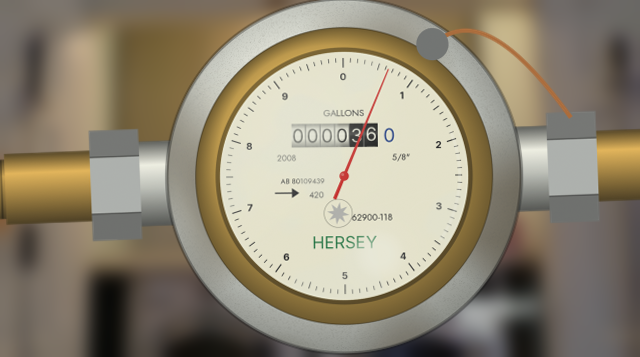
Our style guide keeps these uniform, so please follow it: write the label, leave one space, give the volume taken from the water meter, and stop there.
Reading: 360.6 gal
